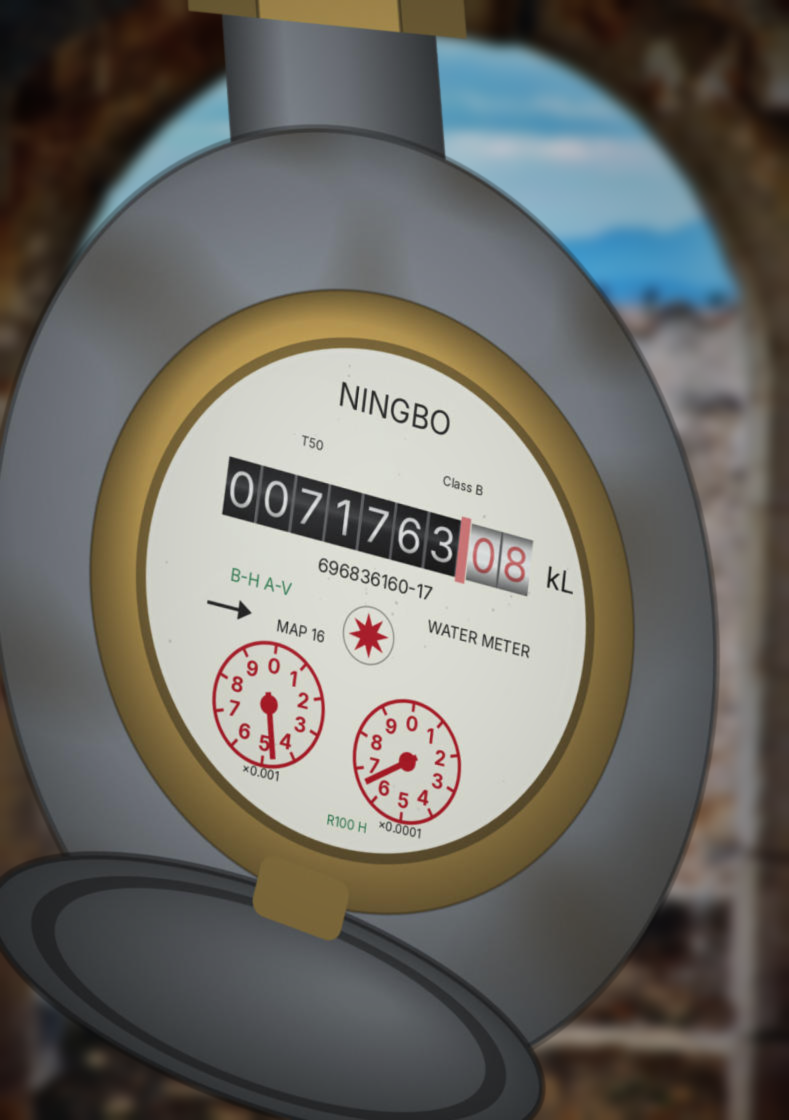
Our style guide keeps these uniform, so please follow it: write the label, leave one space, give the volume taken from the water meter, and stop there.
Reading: 71763.0846 kL
